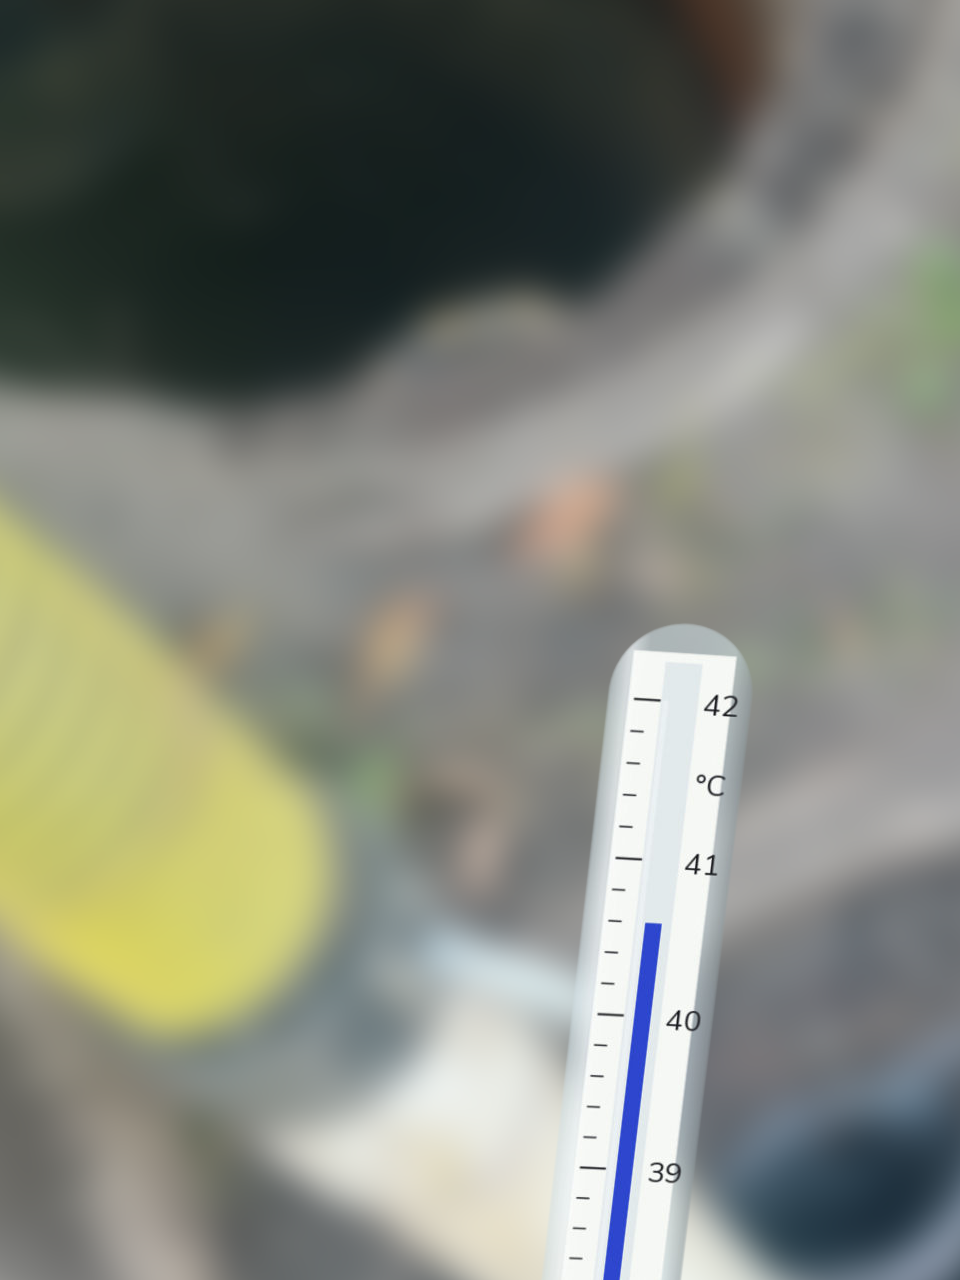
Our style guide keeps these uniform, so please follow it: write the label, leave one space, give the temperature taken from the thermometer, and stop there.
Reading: 40.6 °C
